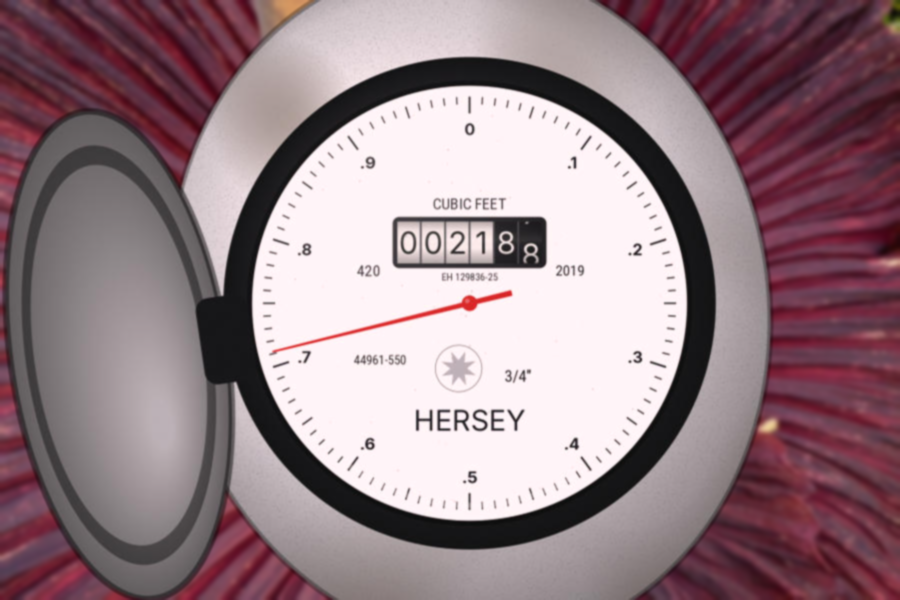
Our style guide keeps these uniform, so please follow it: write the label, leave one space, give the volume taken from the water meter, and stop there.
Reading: 2187.71 ft³
